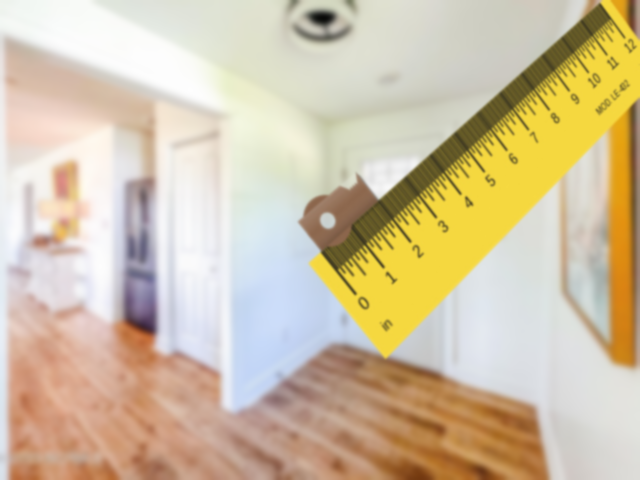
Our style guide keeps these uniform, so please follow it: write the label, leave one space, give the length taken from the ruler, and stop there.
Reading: 2 in
